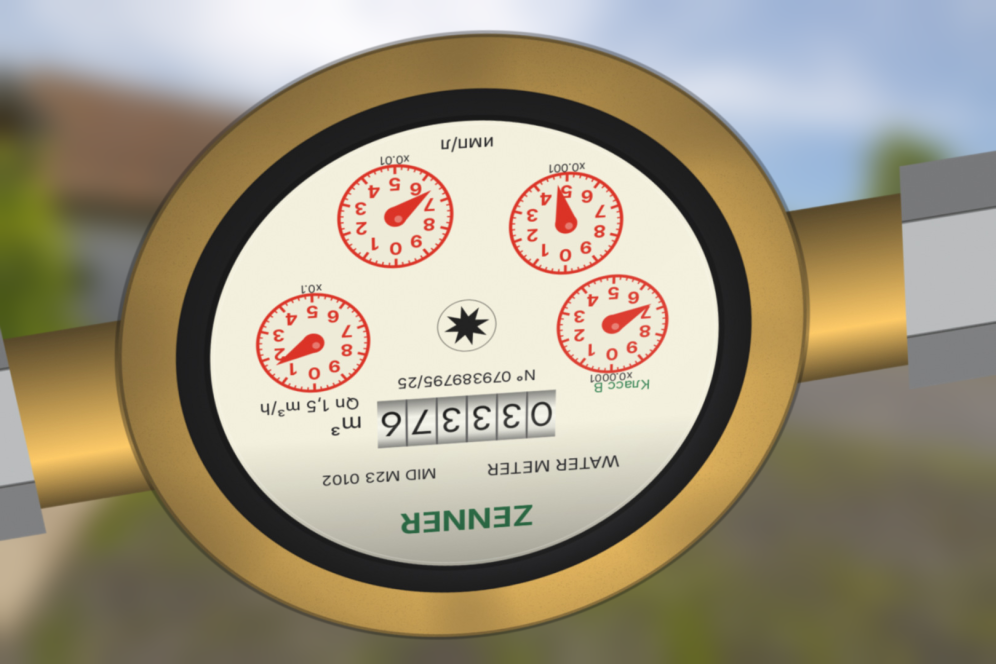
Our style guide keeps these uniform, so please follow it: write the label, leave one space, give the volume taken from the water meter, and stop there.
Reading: 33376.1646 m³
